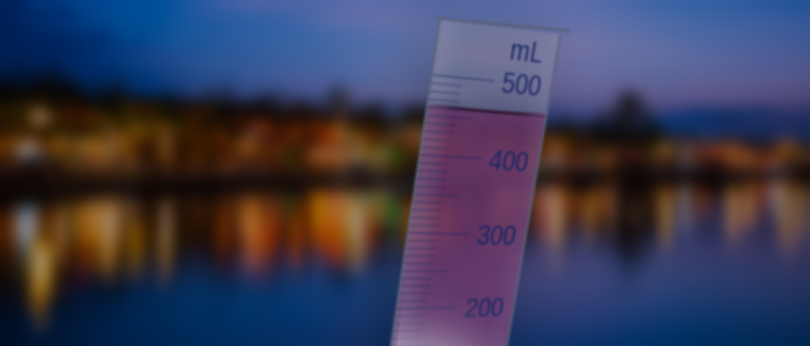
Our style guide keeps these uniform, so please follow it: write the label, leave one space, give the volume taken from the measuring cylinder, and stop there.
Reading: 460 mL
